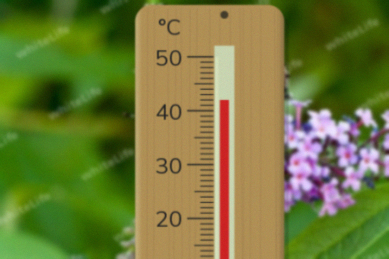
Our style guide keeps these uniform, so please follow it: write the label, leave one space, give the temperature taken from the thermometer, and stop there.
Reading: 42 °C
